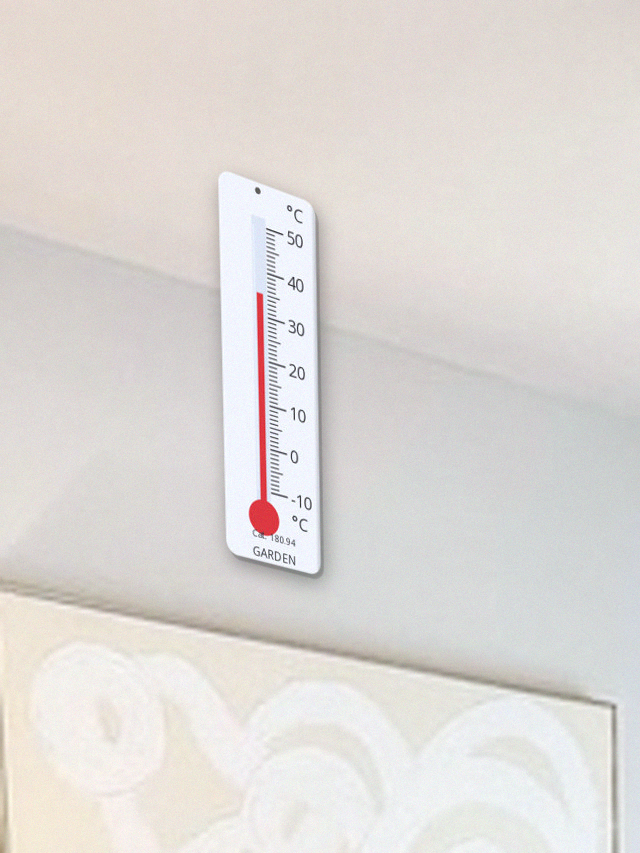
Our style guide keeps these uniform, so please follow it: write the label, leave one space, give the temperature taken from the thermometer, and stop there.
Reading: 35 °C
